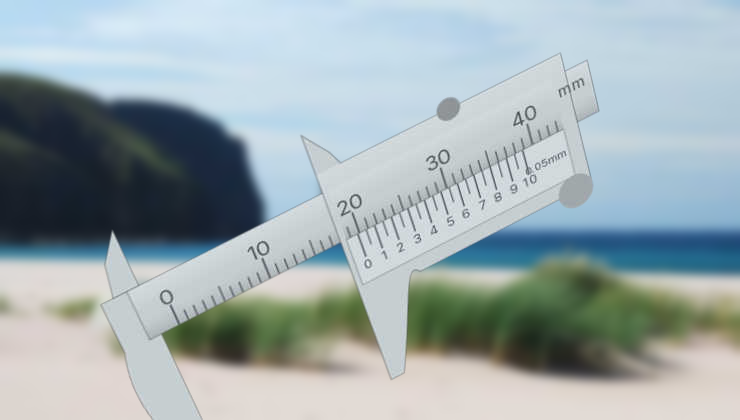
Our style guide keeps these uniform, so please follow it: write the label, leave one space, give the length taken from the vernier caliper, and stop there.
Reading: 19.8 mm
